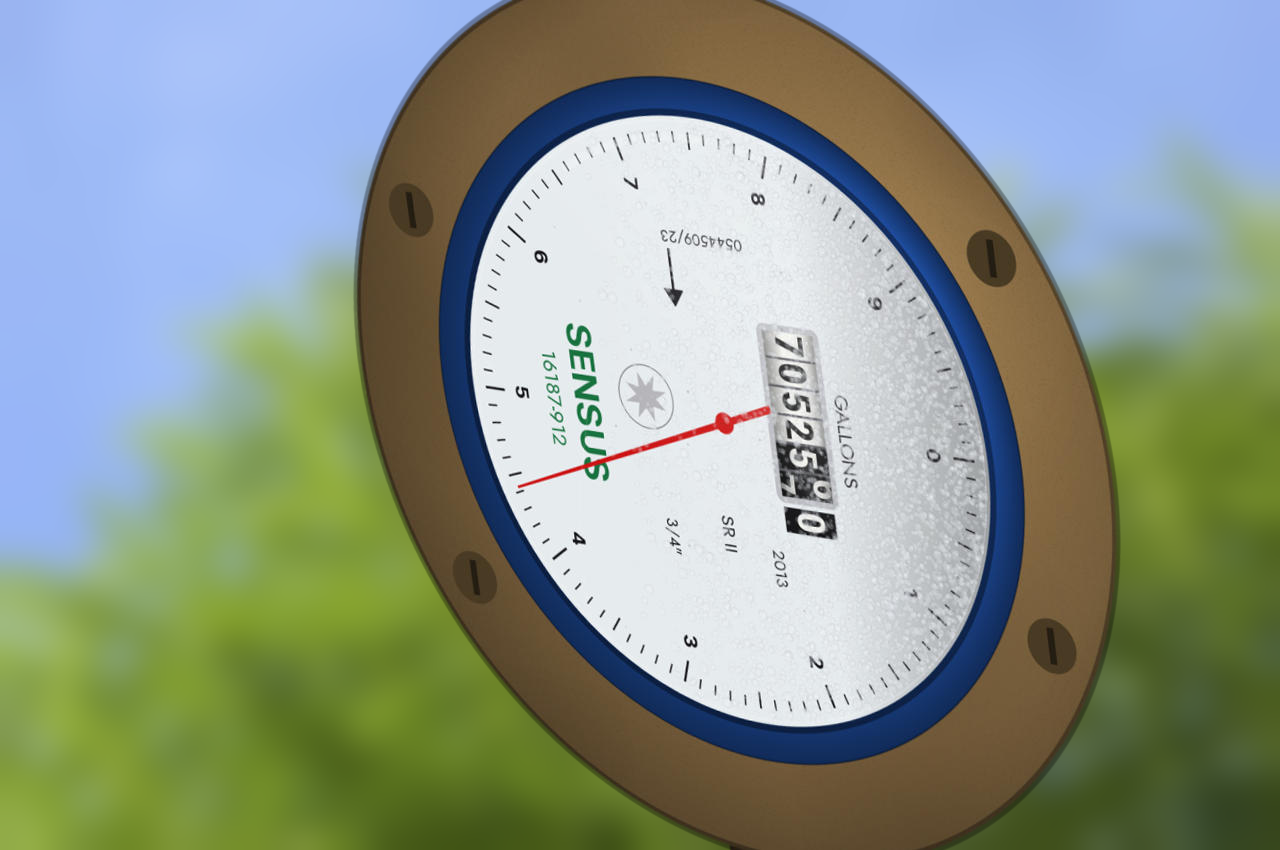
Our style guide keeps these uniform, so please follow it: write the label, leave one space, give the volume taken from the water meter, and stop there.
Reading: 7052564.4 gal
